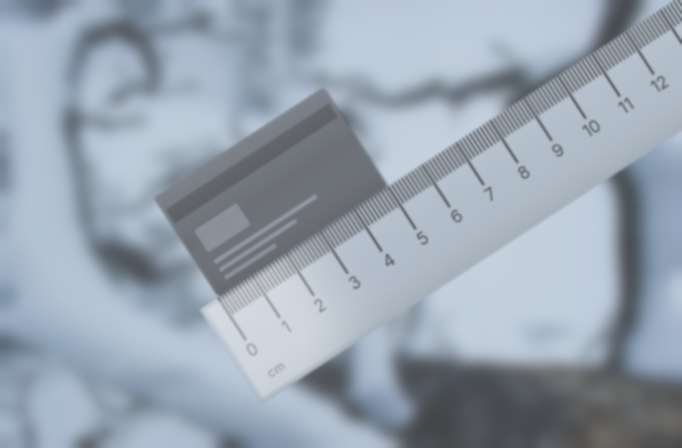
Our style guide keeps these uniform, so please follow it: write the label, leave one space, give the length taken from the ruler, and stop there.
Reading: 5 cm
